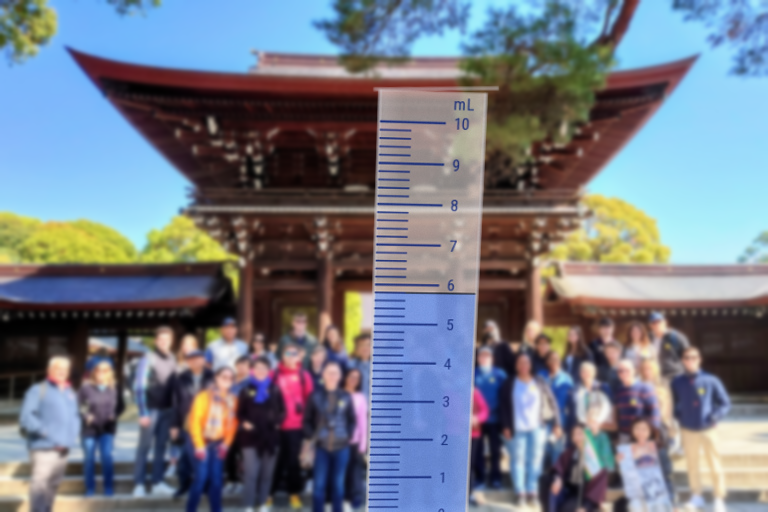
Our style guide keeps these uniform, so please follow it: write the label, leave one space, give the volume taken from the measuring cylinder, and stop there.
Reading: 5.8 mL
